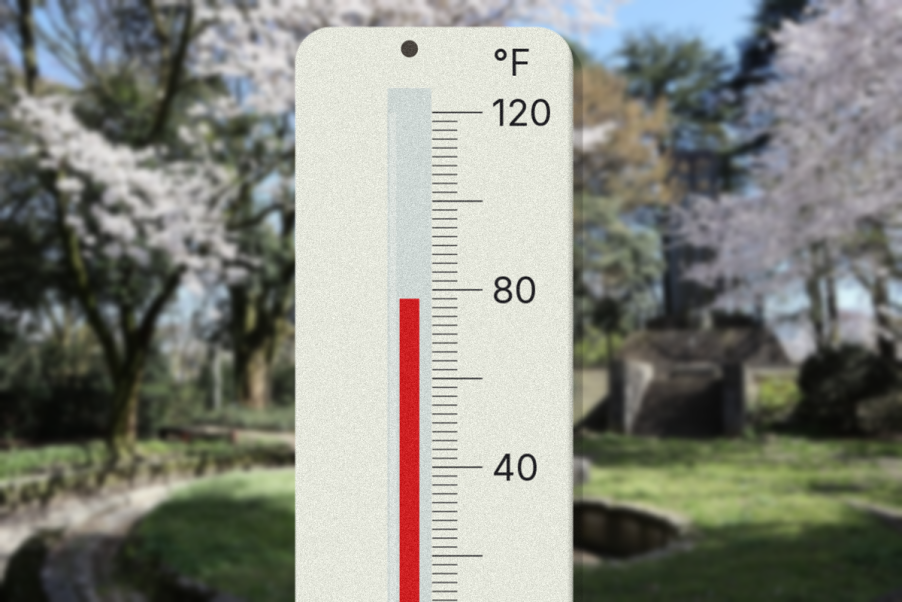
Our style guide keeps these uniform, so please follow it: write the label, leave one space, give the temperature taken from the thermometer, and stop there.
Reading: 78 °F
